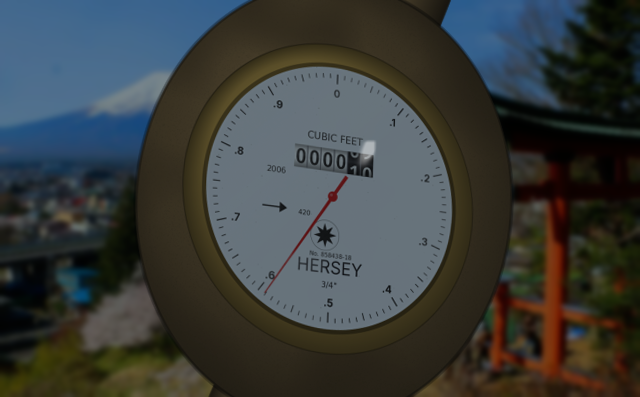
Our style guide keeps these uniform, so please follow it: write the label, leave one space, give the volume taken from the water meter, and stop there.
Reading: 9.59 ft³
